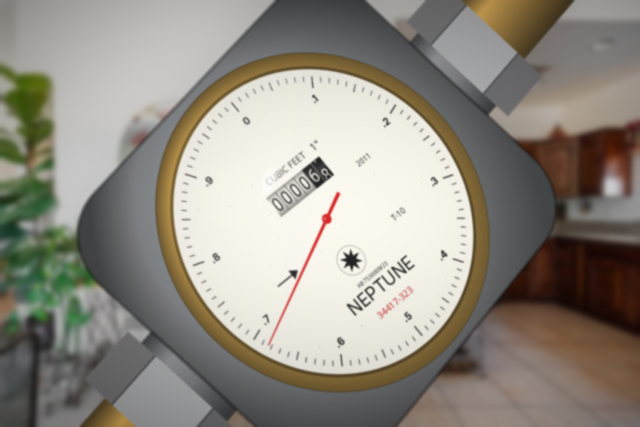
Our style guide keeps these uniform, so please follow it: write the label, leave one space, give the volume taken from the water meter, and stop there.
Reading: 67.68 ft³
